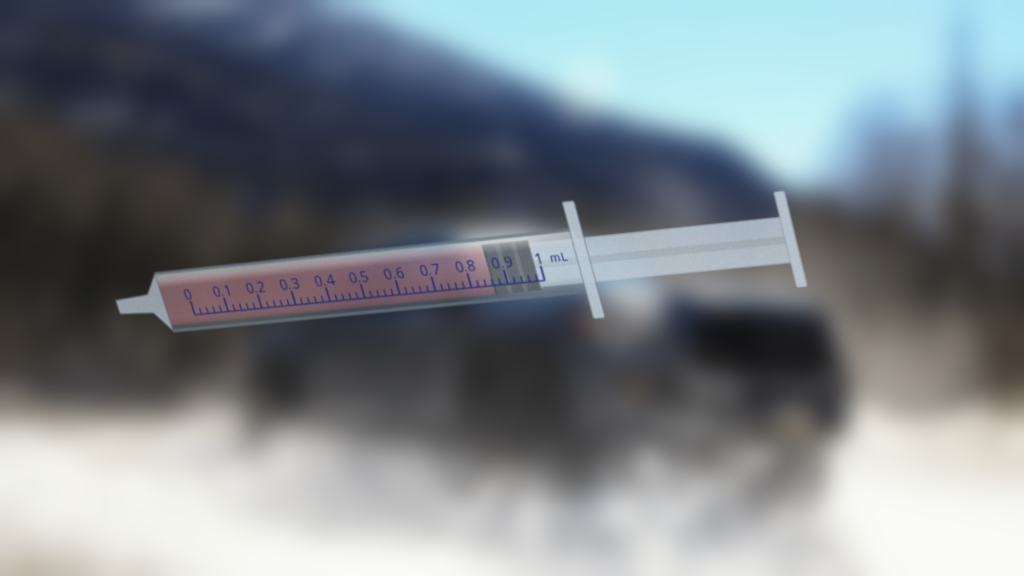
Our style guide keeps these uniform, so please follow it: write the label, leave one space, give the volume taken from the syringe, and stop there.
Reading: 0.86 mL
